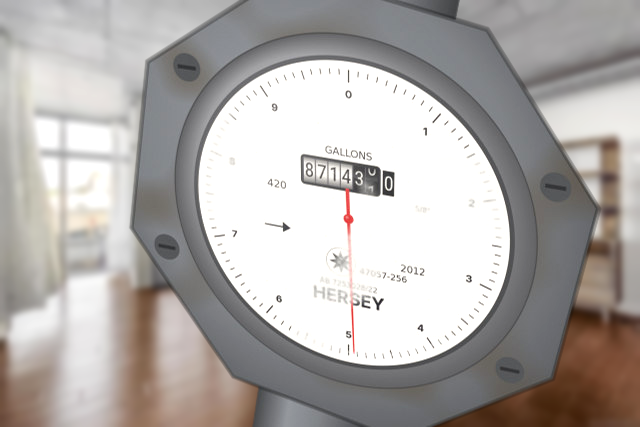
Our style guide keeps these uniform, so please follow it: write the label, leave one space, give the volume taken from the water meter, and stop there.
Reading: 8714304.9 gal
